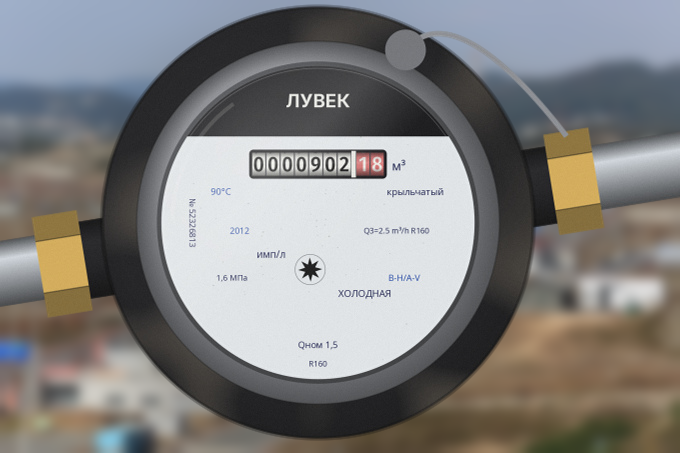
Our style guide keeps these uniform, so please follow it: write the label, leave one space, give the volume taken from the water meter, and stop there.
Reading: 902.18 m³
